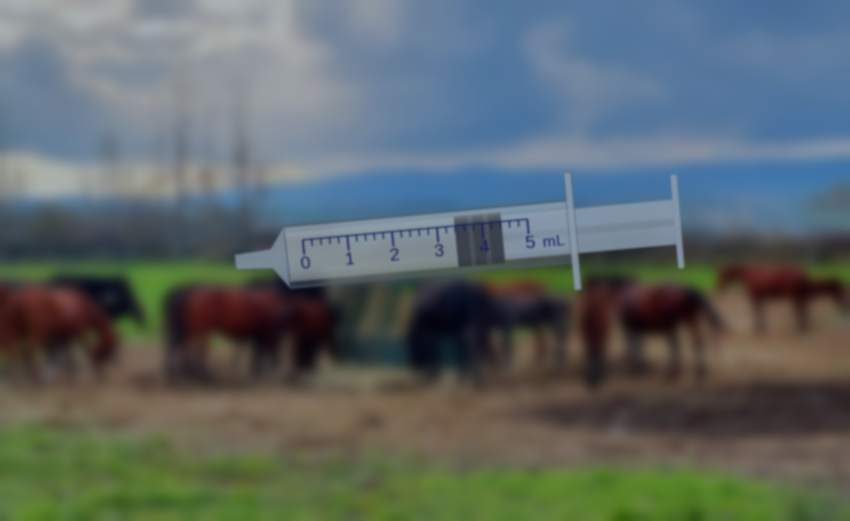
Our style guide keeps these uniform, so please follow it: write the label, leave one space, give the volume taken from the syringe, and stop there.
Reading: 3.4 mL
